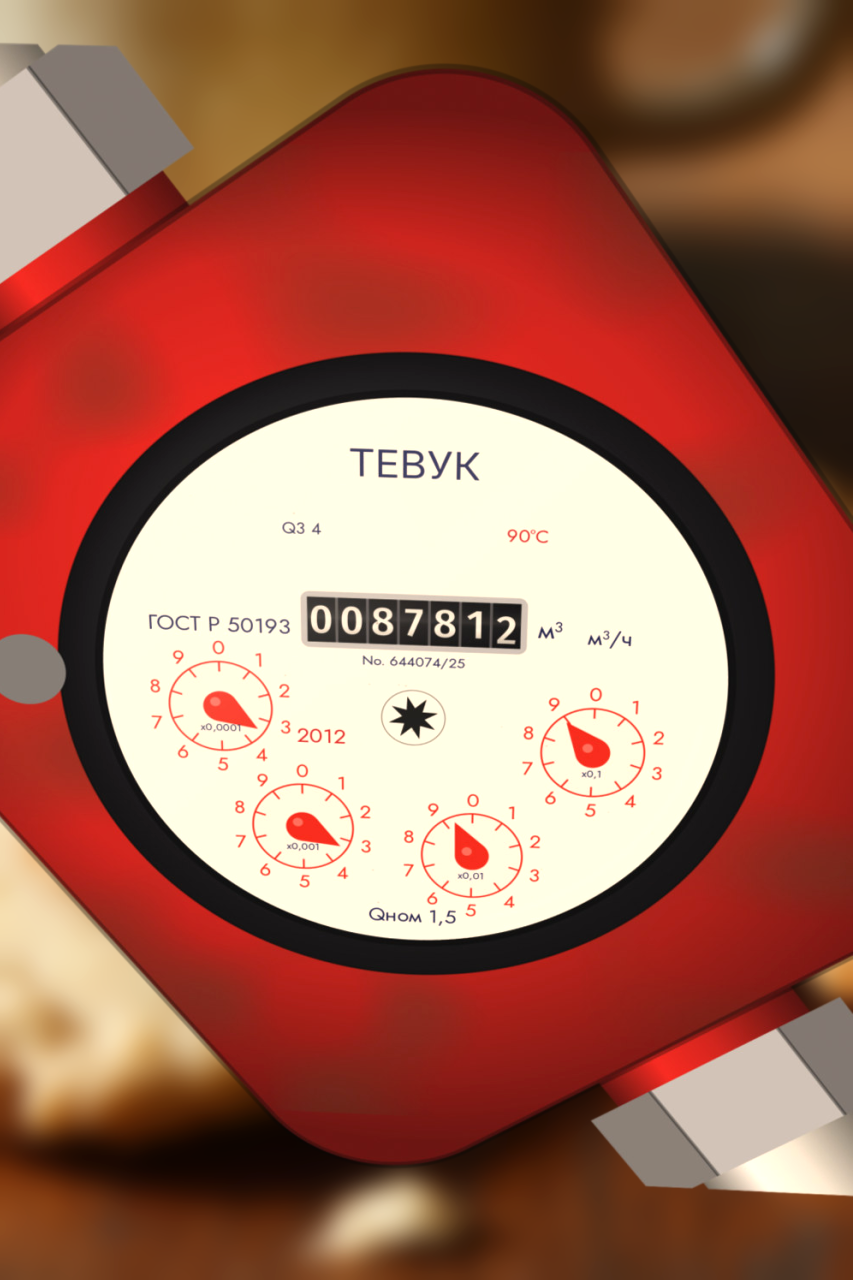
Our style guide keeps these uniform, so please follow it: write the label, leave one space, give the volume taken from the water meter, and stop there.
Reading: 87811.8933 m³
